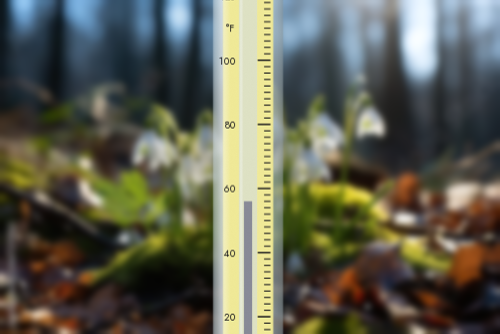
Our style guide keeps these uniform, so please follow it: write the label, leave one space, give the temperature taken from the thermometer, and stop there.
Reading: 56 °F
